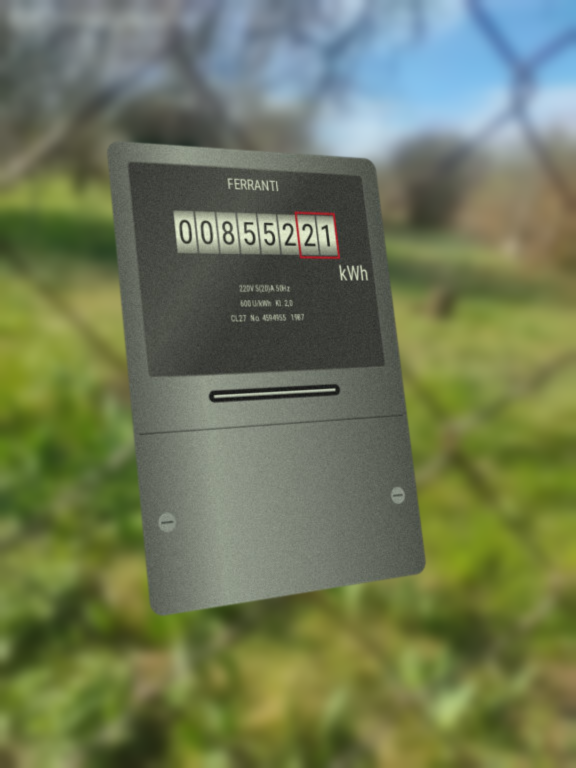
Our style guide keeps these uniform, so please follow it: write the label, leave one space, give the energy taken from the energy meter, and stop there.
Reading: 8552.21 kWh
